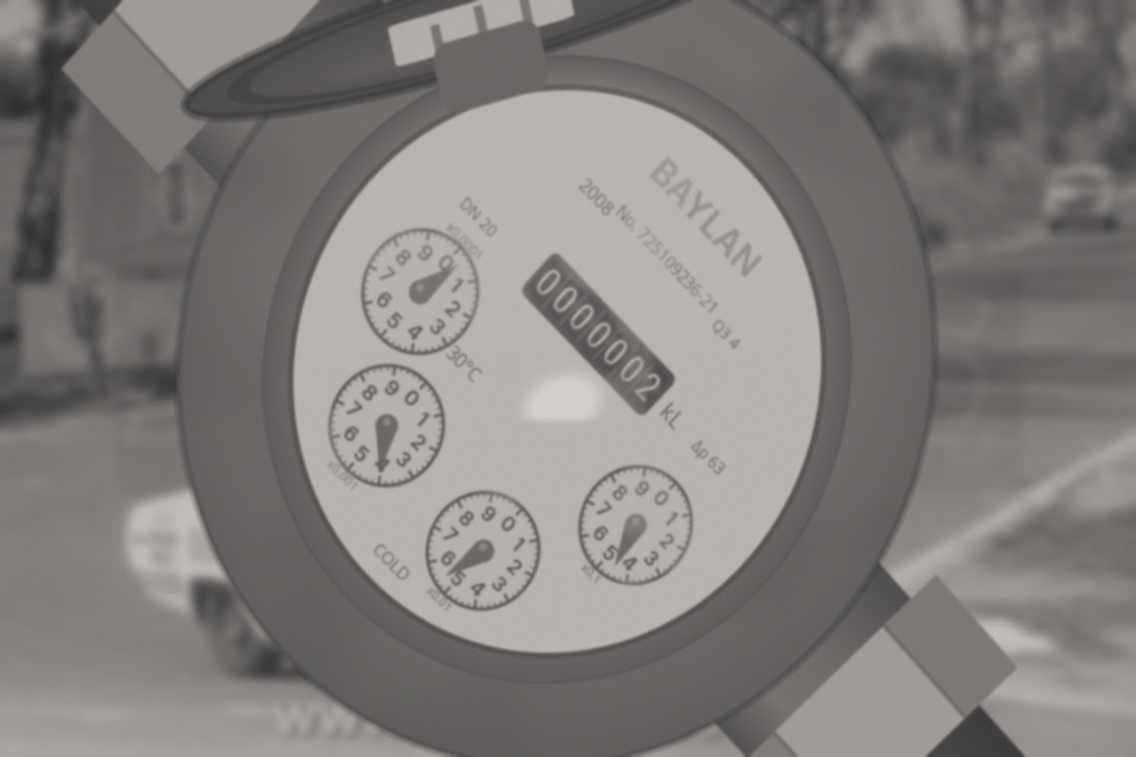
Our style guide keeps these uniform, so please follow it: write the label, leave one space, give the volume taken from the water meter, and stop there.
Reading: 2.4540 kL
